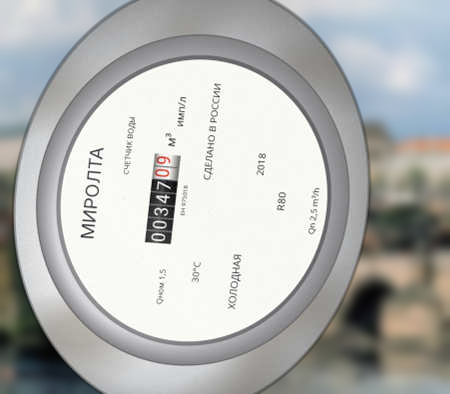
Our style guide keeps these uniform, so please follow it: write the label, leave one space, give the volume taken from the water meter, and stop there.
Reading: 347.09 m³
